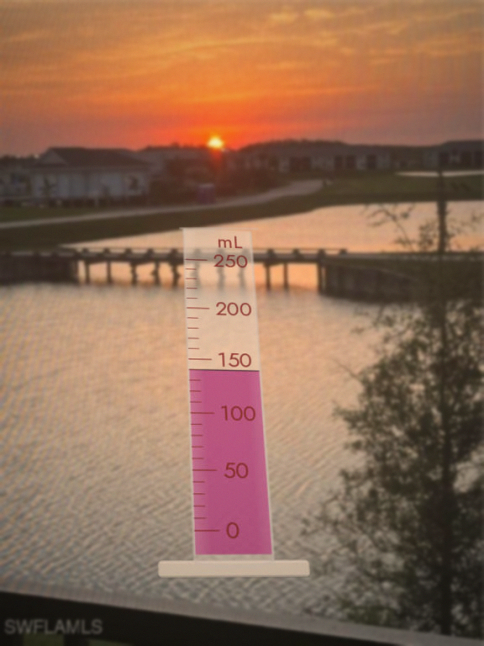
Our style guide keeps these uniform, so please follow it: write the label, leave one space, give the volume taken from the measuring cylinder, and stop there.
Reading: 140 mL
